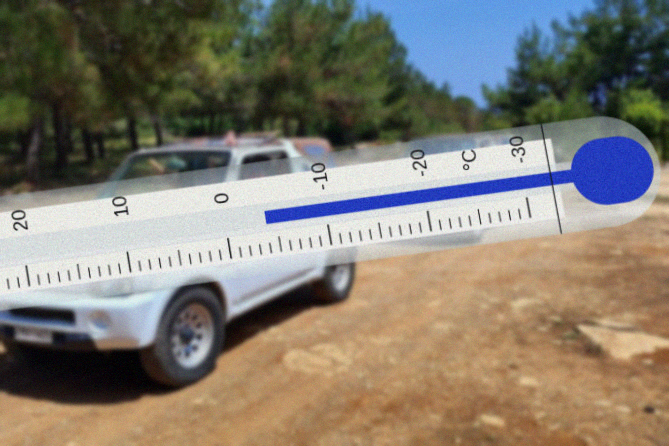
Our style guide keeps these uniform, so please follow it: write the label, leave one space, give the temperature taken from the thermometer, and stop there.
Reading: -4 °C
